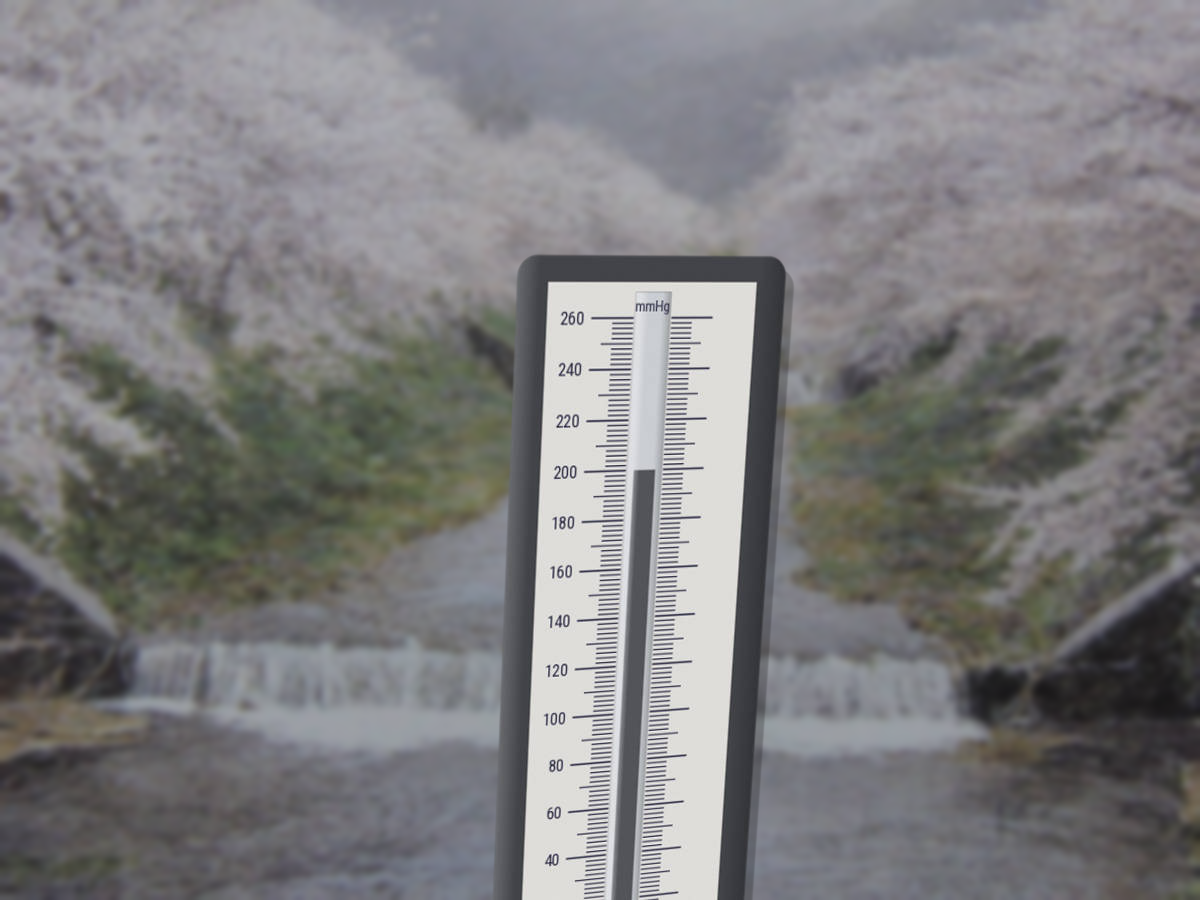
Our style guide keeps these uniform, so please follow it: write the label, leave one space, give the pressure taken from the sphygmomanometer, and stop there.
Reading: 200 mmHg
